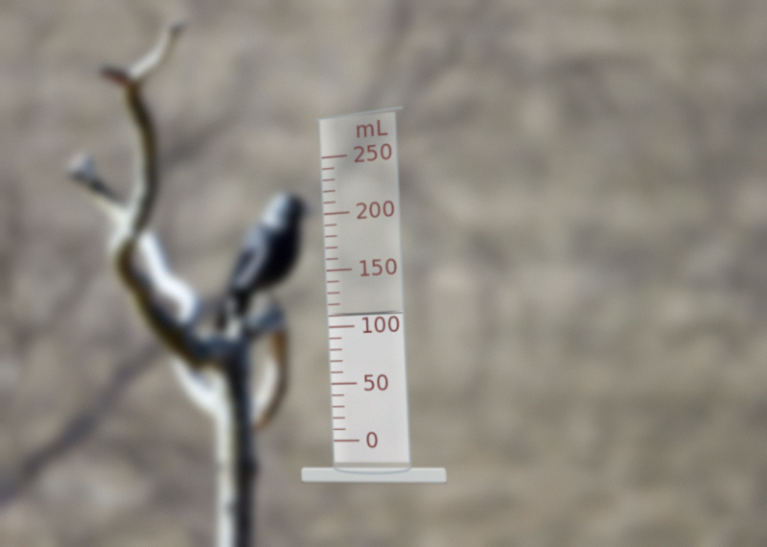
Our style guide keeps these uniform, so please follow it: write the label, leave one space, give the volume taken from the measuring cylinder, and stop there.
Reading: 110 mL
